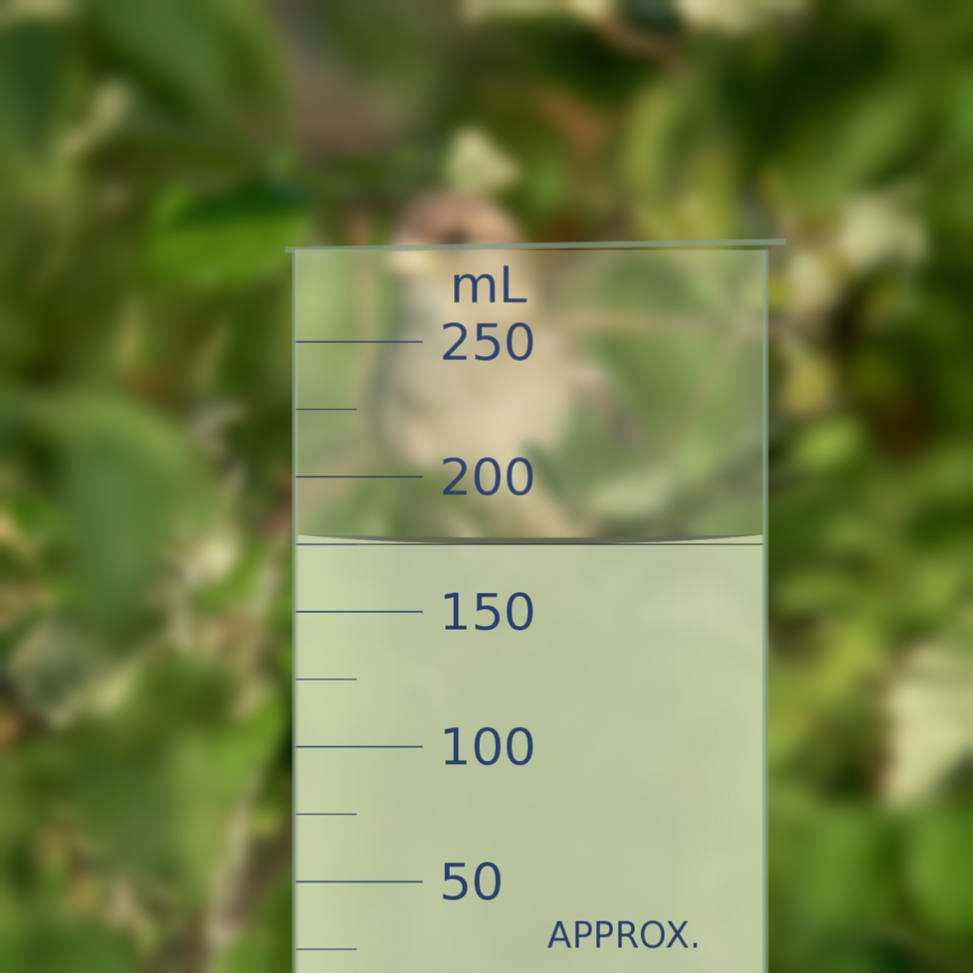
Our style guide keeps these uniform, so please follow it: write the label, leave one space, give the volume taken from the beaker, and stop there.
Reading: 175 mL
